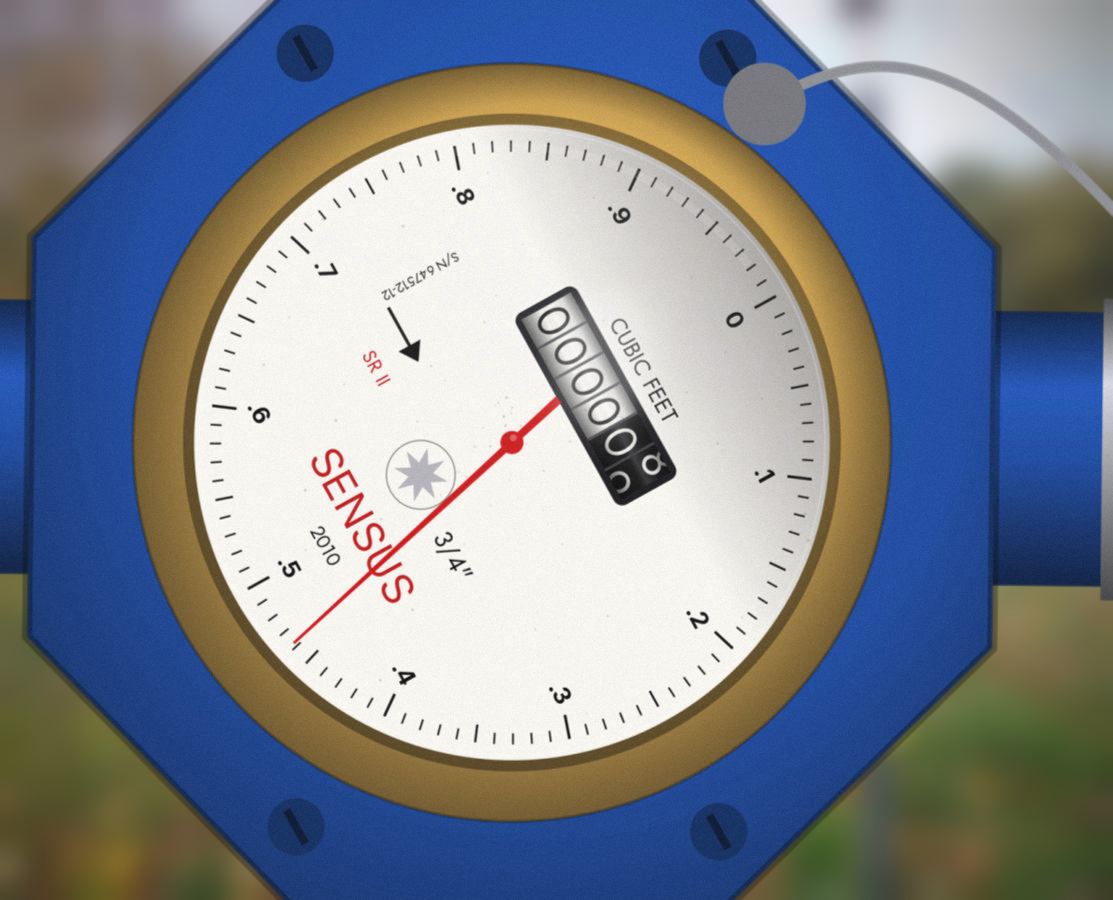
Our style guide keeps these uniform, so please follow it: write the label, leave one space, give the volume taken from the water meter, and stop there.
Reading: 8.46 ft³
